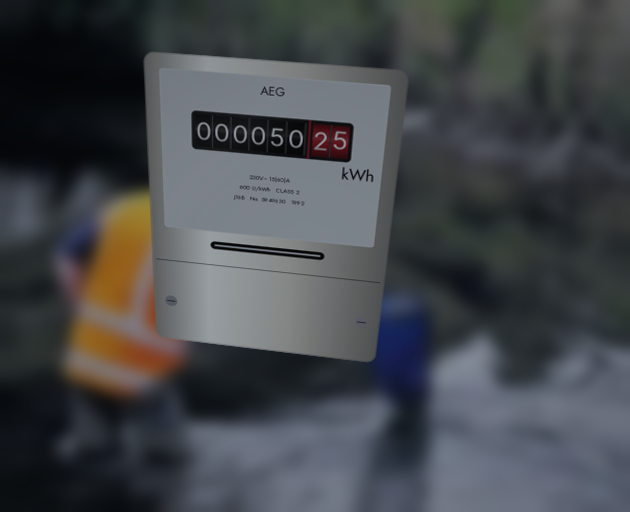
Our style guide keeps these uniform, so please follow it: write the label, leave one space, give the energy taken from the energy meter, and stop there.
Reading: 50.25 kWh
